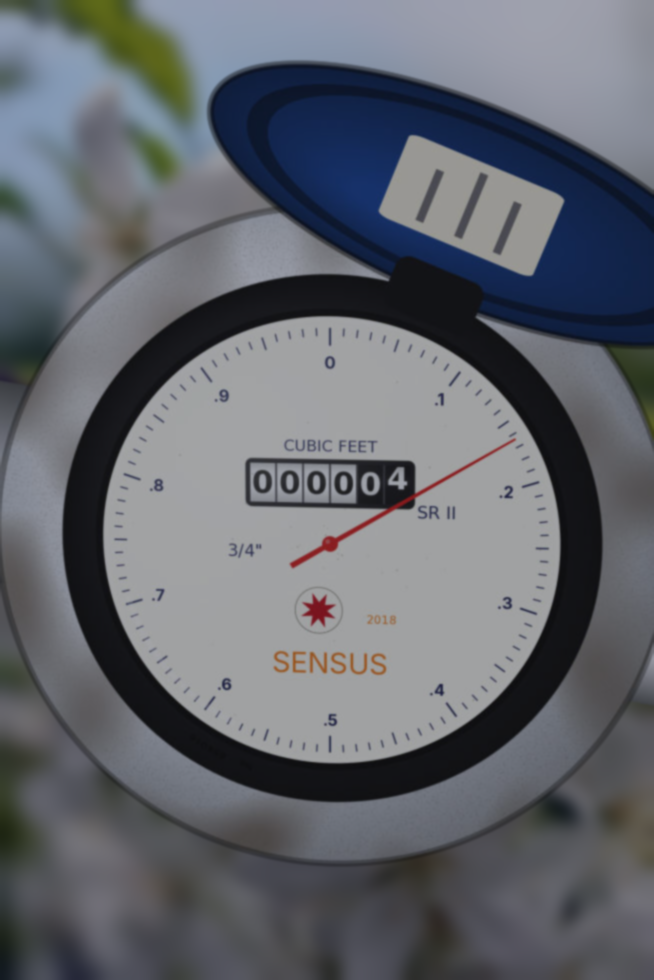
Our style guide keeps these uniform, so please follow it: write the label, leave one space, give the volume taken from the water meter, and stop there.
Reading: 4.16 ft³
